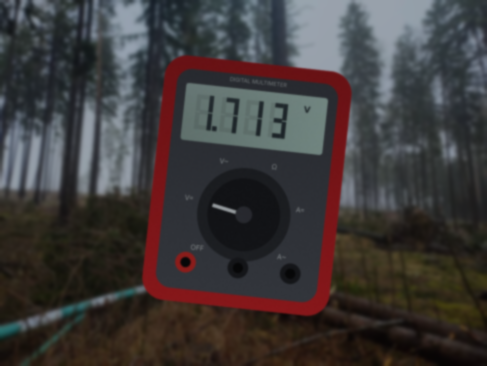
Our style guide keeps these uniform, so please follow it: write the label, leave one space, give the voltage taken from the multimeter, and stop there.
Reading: 1.713 V
